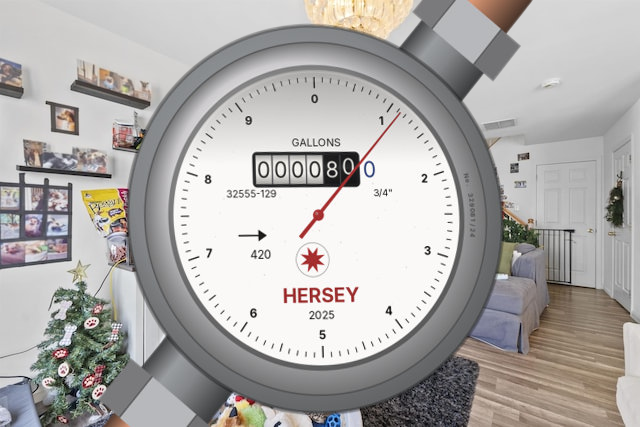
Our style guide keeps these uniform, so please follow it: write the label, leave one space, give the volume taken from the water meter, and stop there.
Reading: 801.1 gal
